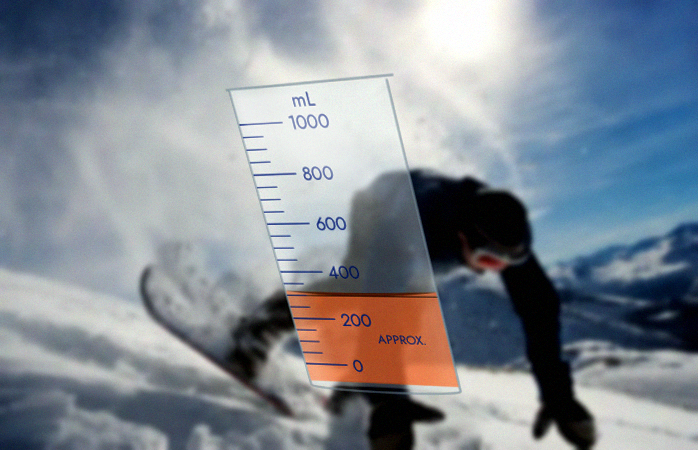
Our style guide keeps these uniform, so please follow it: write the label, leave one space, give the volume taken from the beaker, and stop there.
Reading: 300 mL
